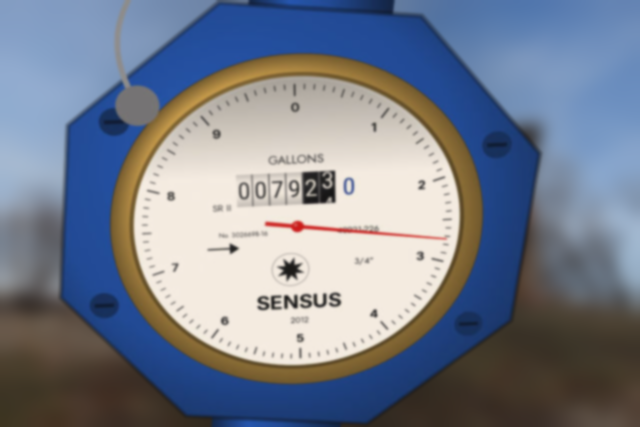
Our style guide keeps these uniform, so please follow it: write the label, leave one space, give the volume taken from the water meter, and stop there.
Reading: 79232.7 gal
